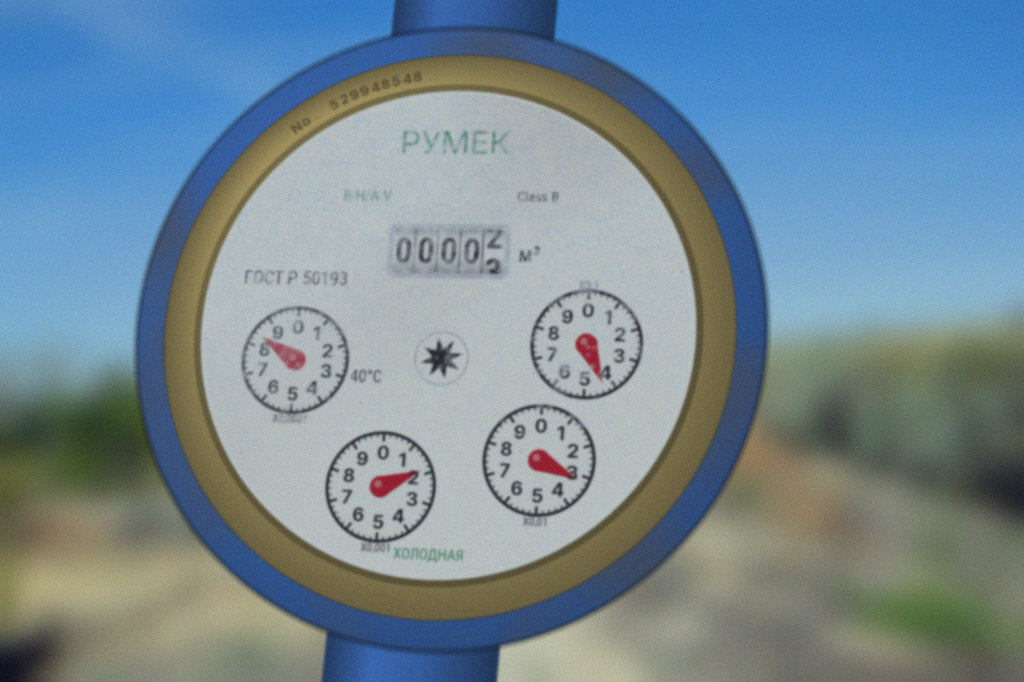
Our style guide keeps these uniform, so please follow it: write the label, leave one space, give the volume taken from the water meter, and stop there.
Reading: 2.4318 m³
